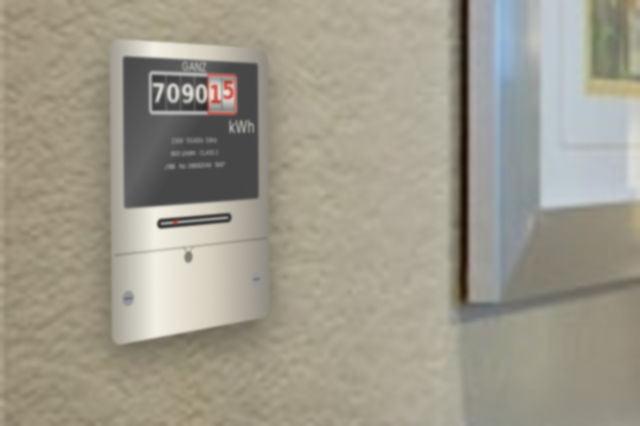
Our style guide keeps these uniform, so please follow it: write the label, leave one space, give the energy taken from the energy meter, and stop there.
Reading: 7090.15 kWh
